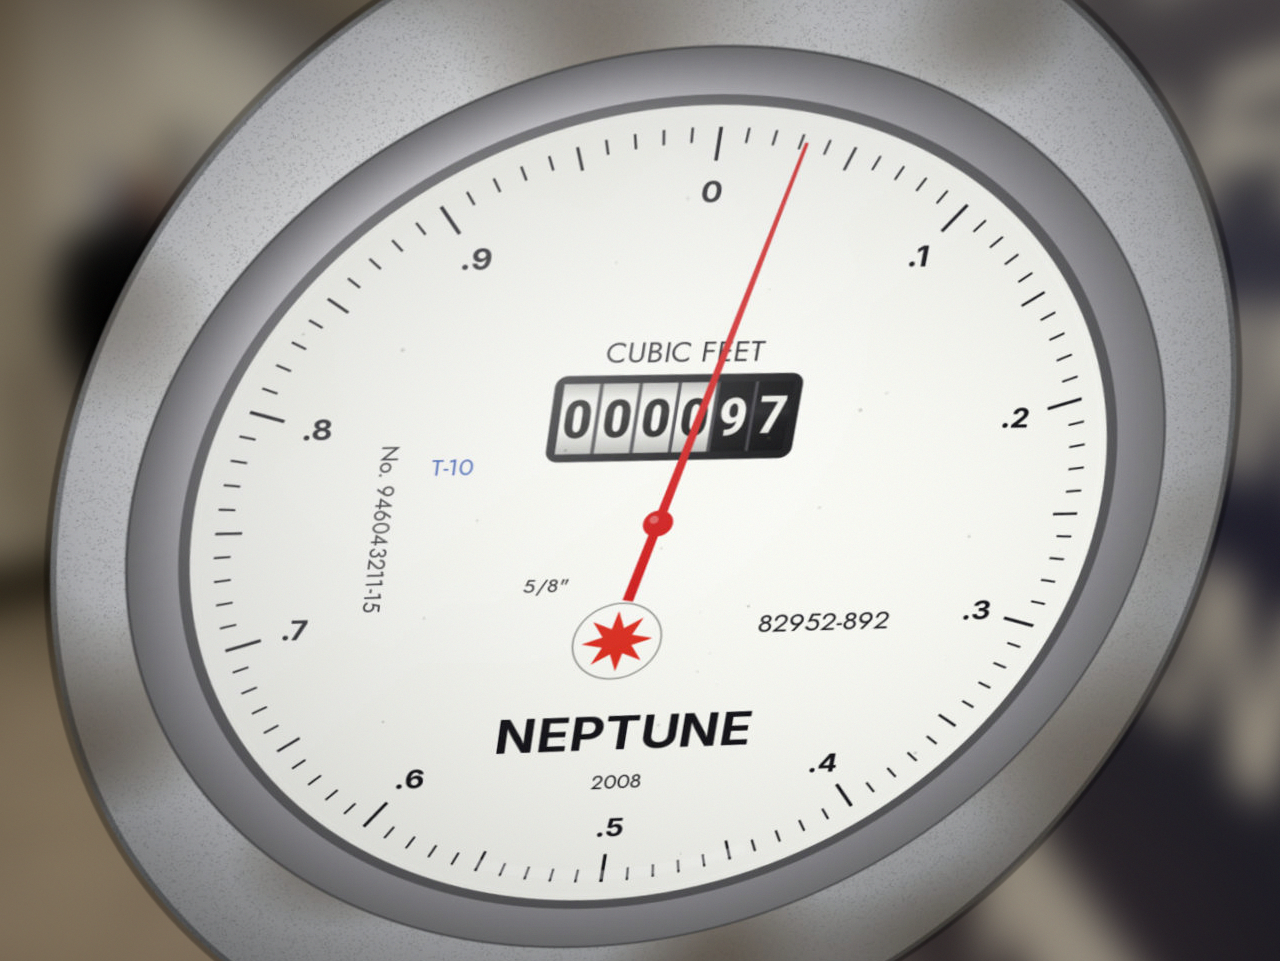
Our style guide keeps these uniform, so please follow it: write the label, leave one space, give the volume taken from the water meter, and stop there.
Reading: 97.03 ft³
